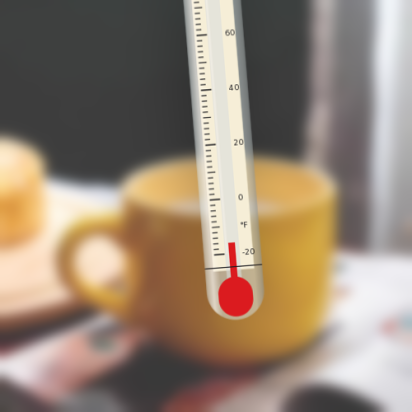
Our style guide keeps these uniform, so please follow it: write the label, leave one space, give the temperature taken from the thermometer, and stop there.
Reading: -16 °F
